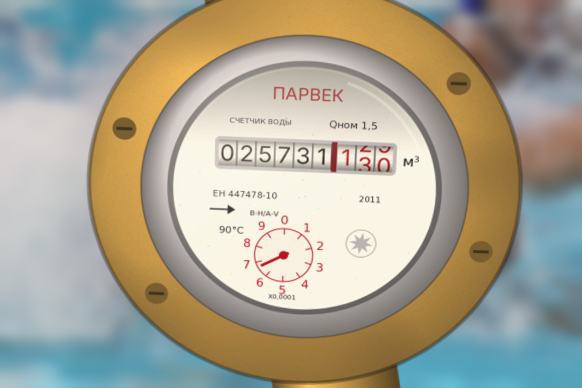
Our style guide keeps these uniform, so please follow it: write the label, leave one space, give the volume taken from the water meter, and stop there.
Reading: 25731.1296 m³
